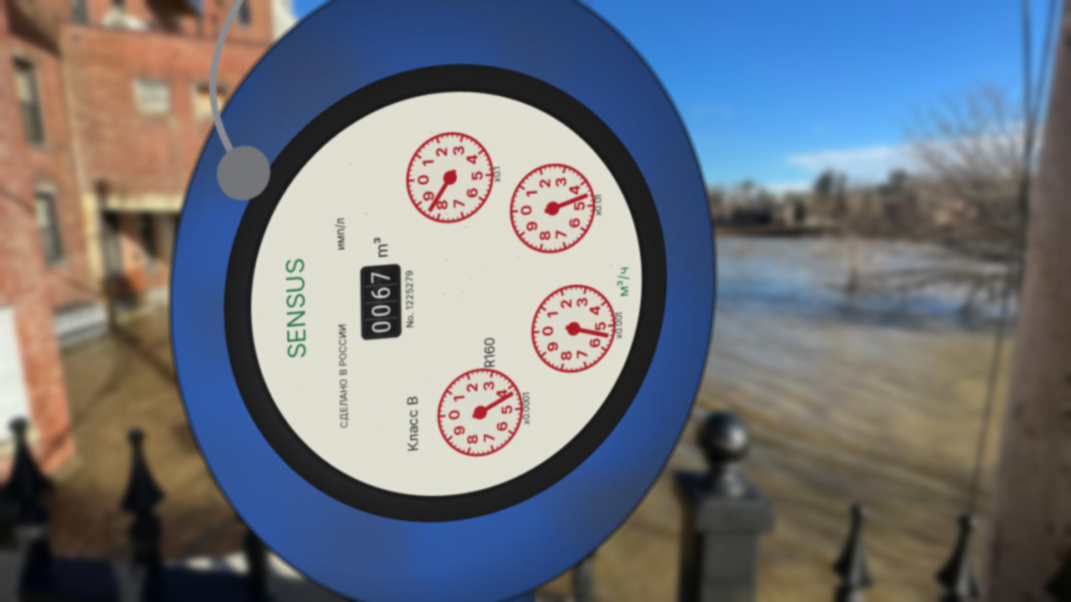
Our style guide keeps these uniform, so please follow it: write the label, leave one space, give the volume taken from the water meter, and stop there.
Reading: 67.8454 m³
